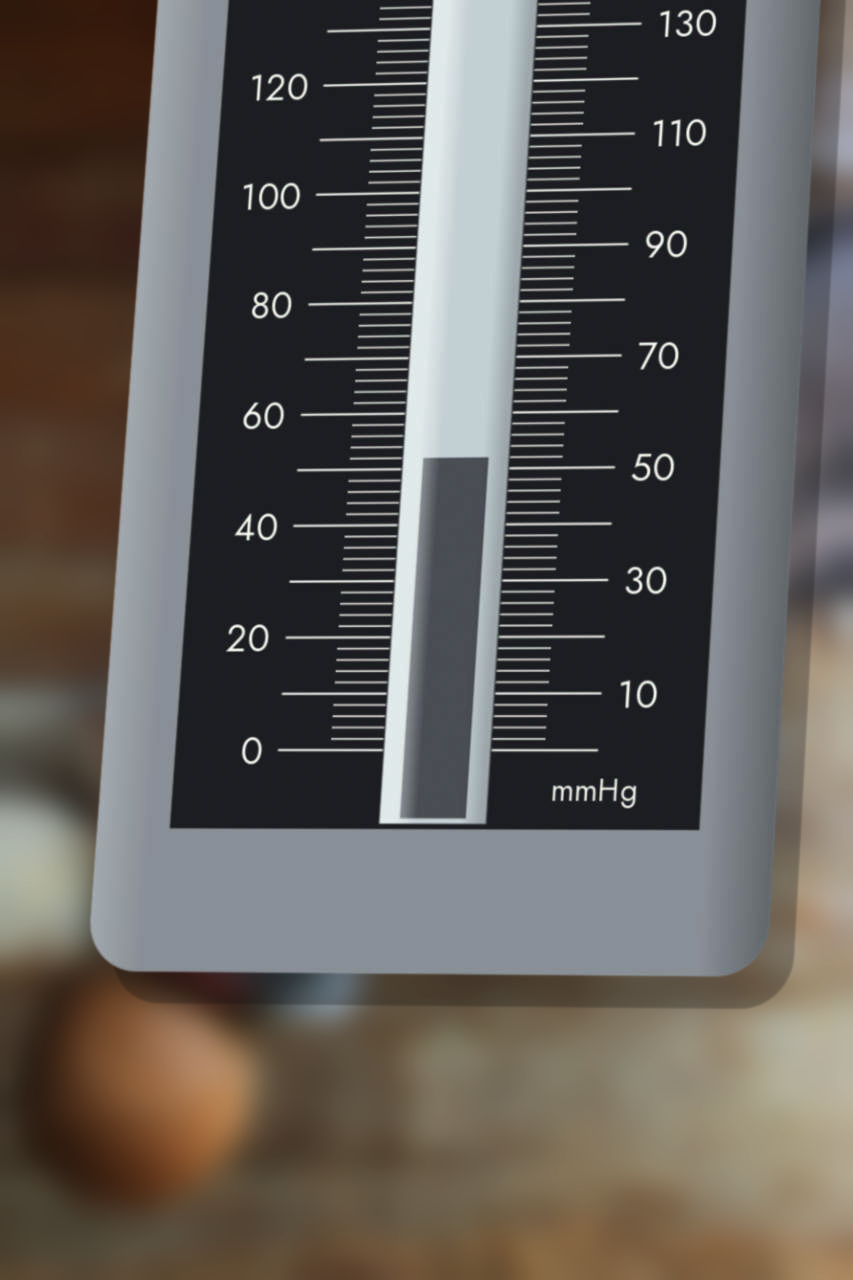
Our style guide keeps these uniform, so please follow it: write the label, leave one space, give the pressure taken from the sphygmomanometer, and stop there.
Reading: 52 mmHg
